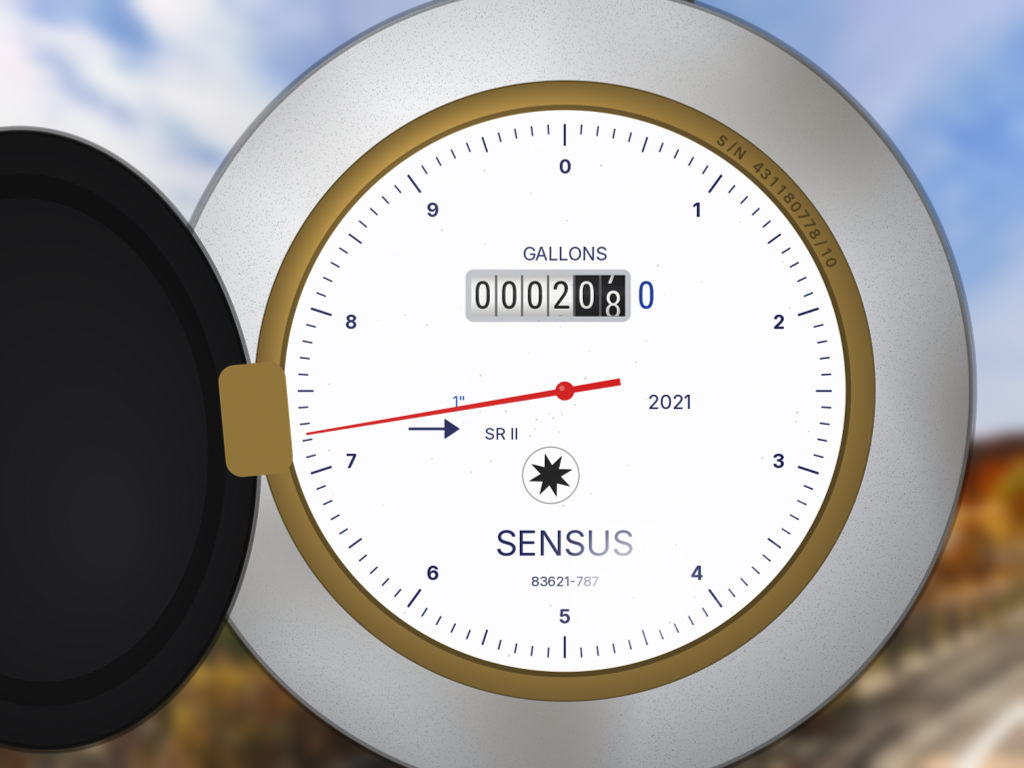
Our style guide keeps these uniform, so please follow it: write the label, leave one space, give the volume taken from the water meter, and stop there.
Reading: 2077.2 gal
